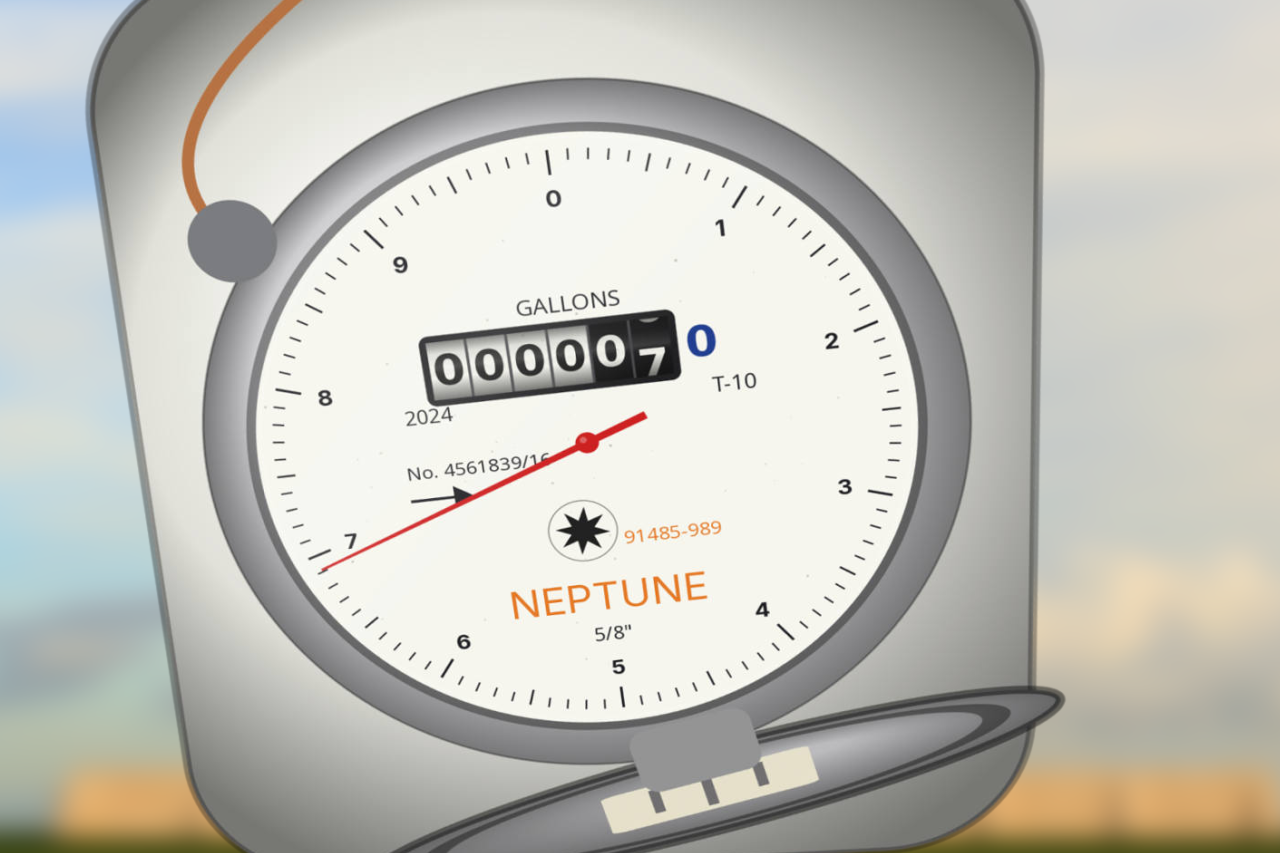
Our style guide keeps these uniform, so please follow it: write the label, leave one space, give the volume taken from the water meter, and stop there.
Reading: 66.9 gal
